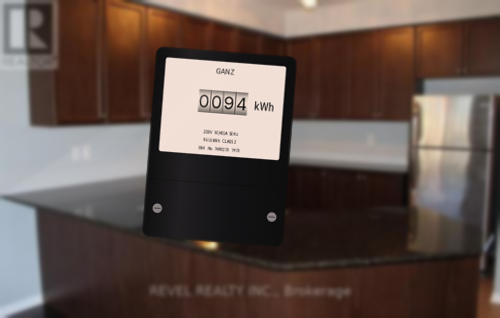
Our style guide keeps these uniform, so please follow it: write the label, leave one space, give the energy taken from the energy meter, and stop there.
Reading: 94 kWh
